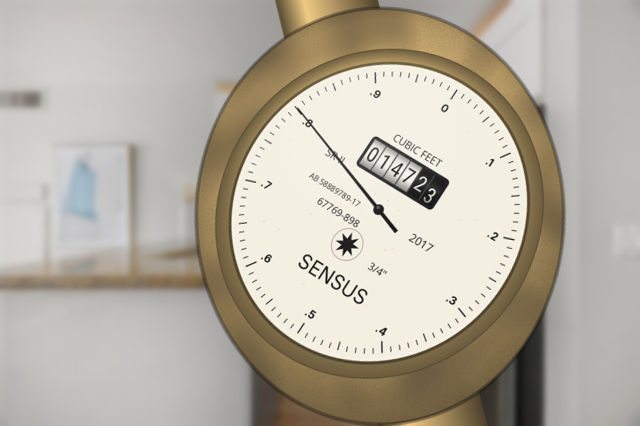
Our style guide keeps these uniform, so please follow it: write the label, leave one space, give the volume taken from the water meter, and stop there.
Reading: 14722.80 ft³
